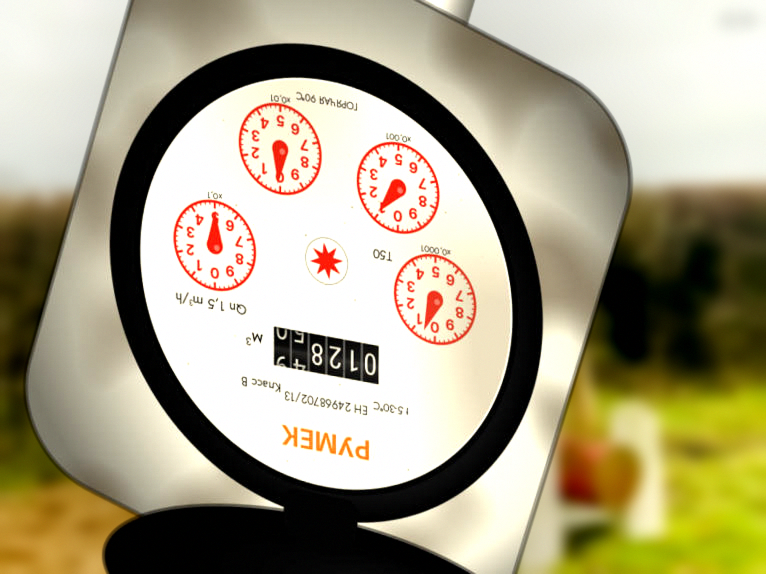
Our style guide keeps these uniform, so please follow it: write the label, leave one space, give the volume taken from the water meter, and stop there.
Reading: 12849.5010 m³
